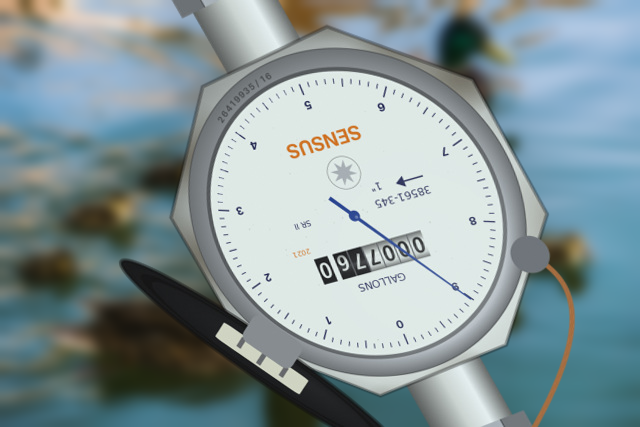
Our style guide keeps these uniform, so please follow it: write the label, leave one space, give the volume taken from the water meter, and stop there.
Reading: 7759.0 gal
